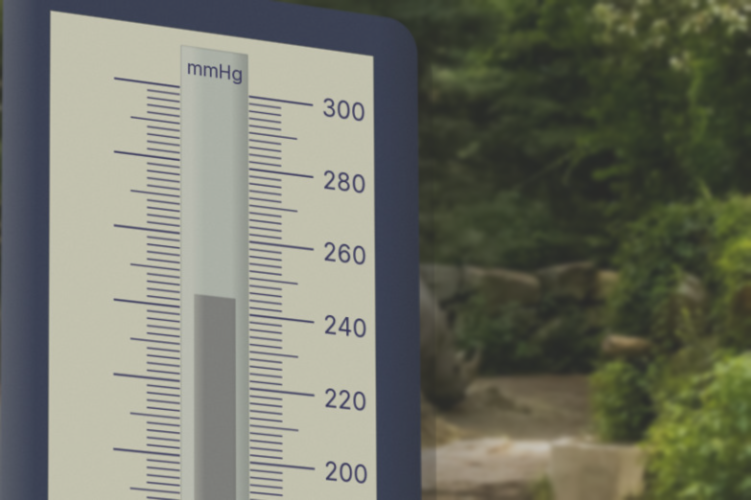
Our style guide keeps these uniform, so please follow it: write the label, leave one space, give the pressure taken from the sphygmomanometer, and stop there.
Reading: 244 mmHg
